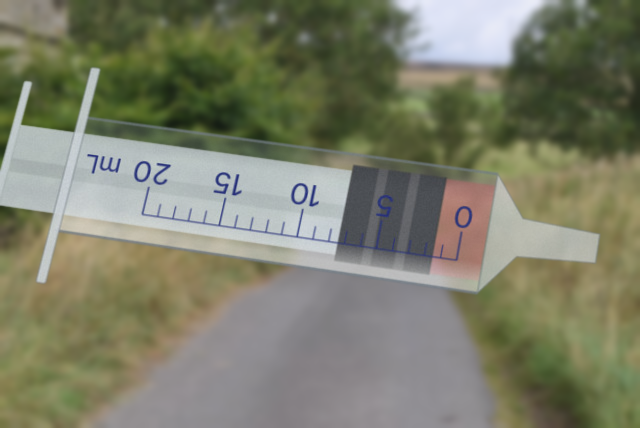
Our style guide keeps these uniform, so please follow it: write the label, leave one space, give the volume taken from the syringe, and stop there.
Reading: 1.5 mL
